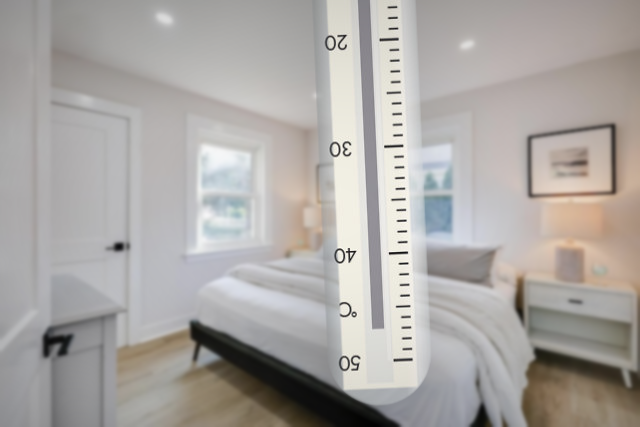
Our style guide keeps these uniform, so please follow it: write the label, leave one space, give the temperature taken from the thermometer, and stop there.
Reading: 47 °C
